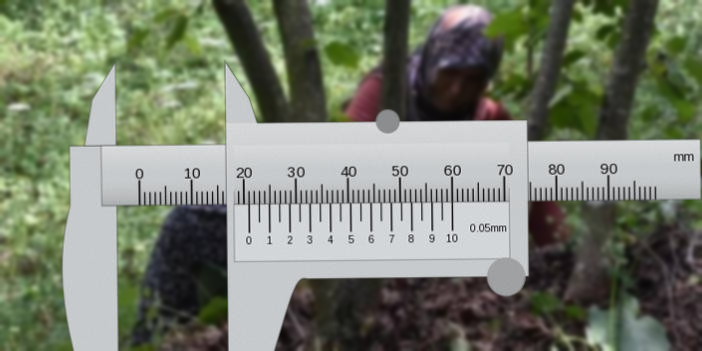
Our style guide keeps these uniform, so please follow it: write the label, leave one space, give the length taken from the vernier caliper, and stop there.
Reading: 21.0 mm
